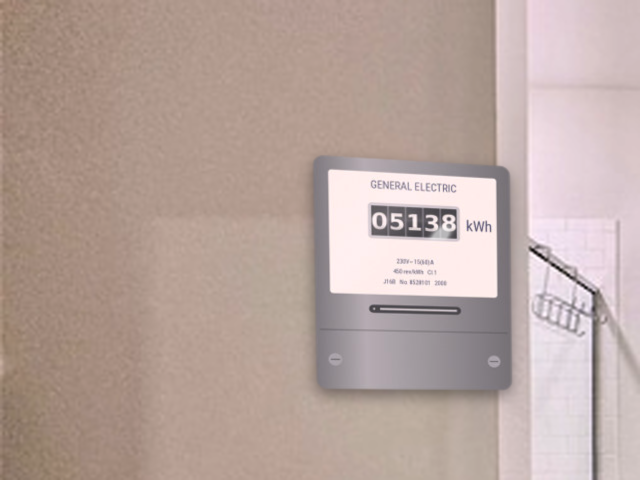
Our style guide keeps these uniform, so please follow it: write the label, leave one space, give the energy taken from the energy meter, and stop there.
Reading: 5138 kWh
